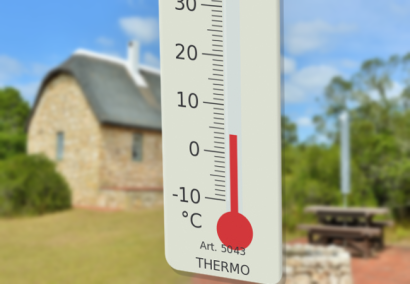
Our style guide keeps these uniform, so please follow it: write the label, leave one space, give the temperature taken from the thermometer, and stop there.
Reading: 4 °C
